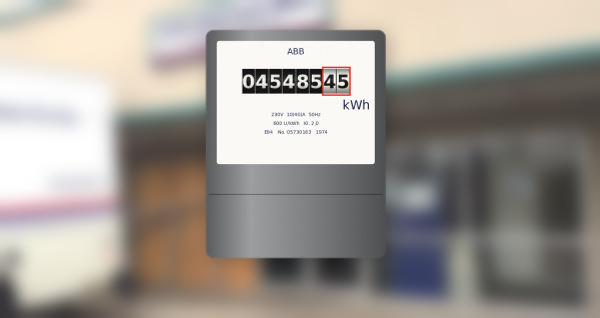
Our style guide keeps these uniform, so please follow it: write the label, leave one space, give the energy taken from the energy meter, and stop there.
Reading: 45485.45 kWh
